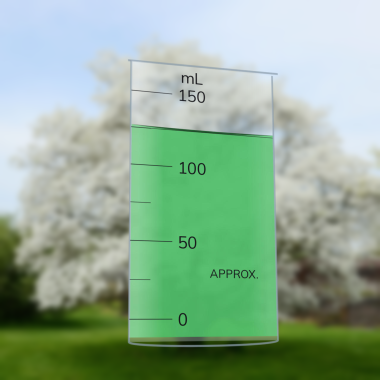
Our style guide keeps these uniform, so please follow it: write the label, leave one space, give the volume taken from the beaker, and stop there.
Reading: 125 mL
